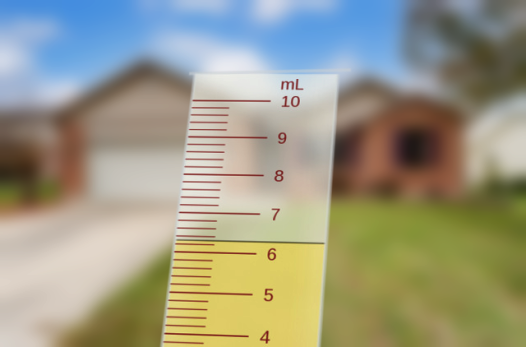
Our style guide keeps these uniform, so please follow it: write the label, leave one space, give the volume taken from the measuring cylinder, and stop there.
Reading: 6.3 mL
